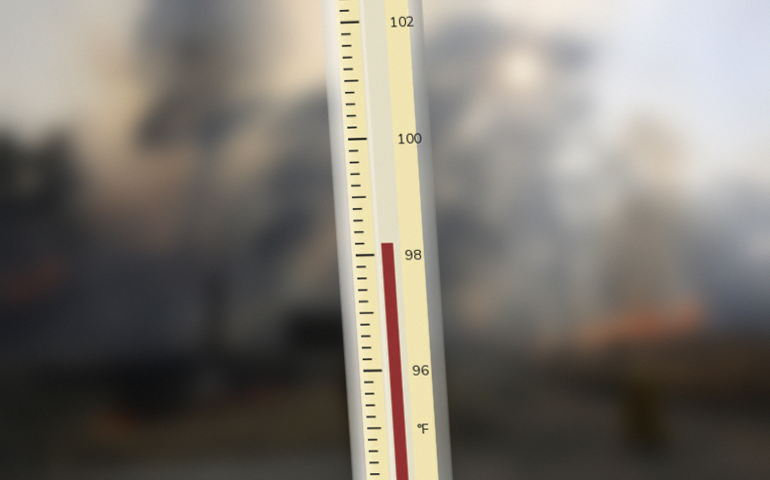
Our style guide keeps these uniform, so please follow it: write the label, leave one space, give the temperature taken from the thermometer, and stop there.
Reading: 98.2 °F
